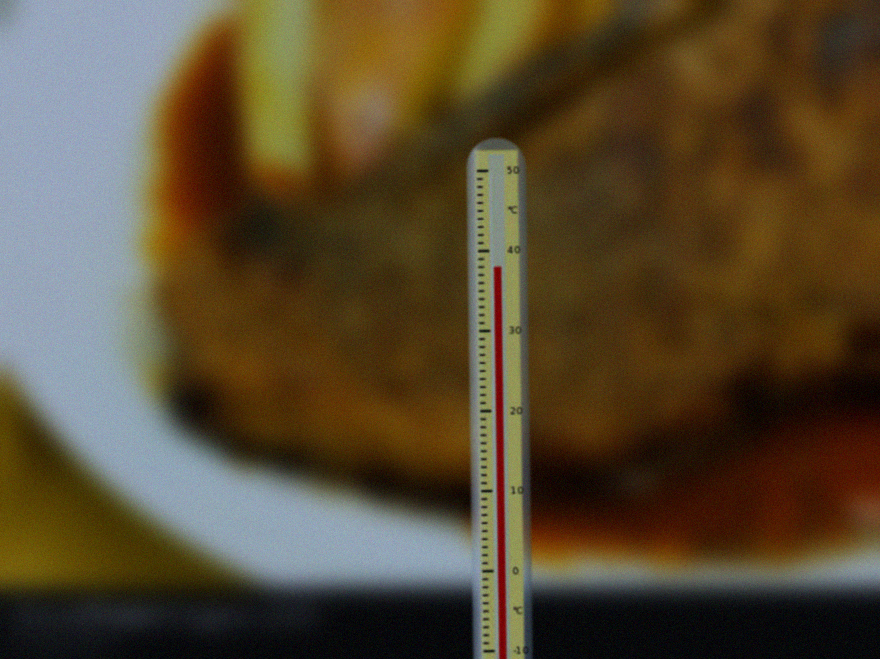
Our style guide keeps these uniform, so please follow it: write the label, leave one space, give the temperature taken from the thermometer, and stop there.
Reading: 38 °C
